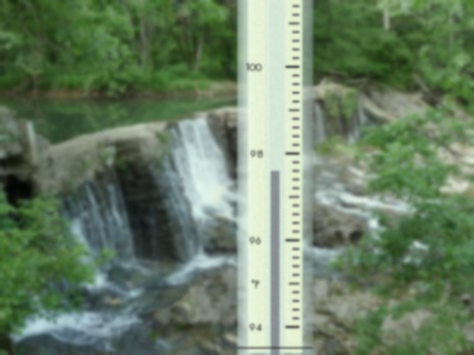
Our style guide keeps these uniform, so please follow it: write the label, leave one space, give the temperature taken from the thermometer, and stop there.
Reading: 97.6 °F
